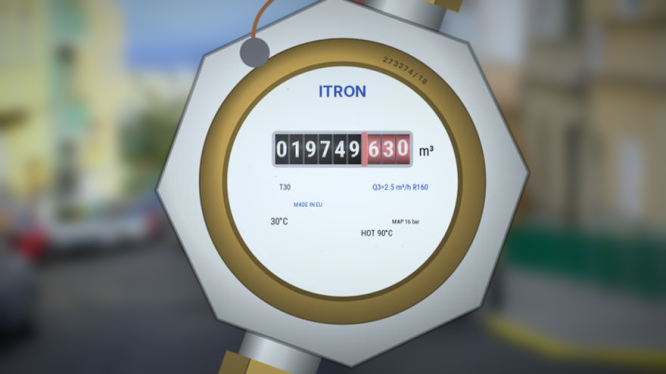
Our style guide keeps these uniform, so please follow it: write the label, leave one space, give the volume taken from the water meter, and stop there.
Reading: 19749.630 m³
